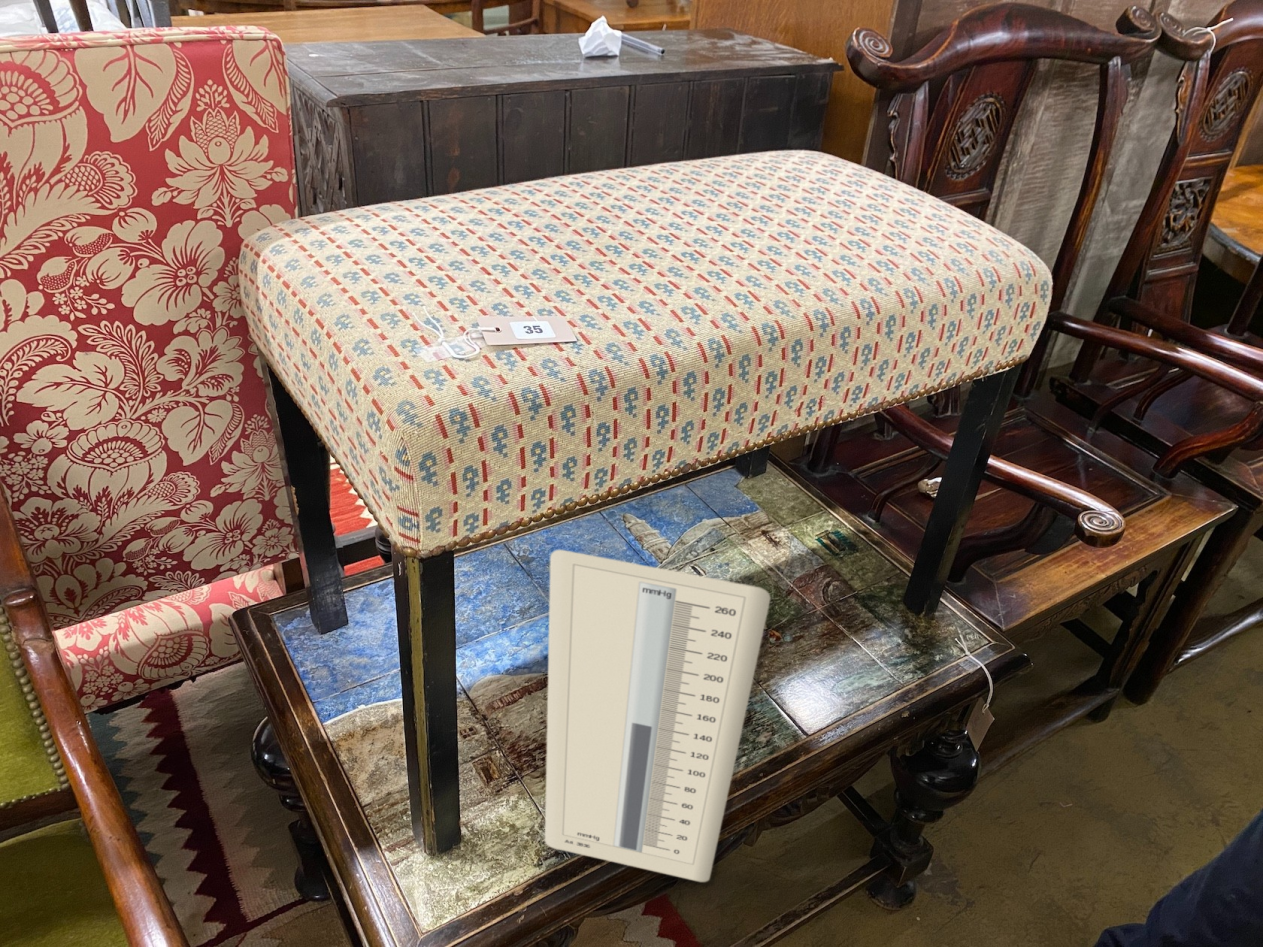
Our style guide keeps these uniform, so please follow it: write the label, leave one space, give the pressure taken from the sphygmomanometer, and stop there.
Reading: 140 mmHg
